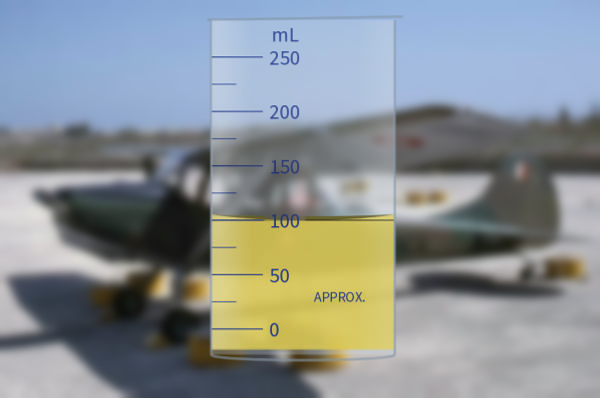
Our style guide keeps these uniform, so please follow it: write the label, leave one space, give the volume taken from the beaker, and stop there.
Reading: 100 mL
